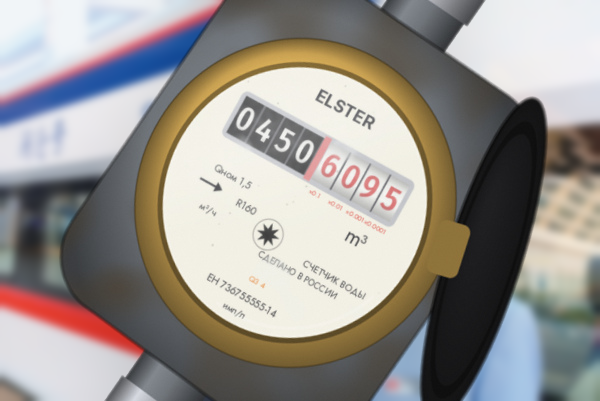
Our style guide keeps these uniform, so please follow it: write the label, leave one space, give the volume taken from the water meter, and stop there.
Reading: 450.6095 m³
